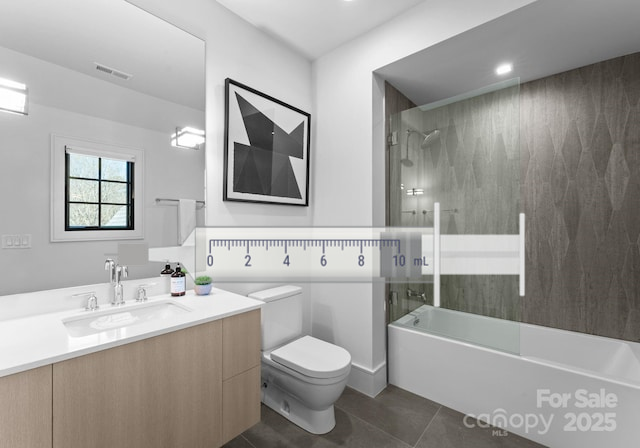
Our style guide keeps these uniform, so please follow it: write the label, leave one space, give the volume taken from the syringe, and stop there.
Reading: 9 mL
